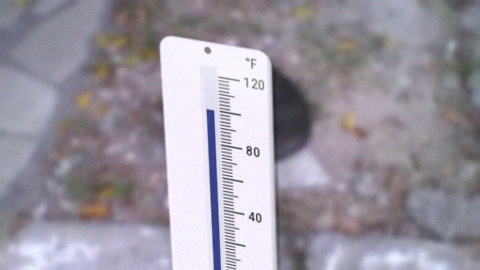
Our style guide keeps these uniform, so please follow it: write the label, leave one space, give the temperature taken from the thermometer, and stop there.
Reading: 100 °F
